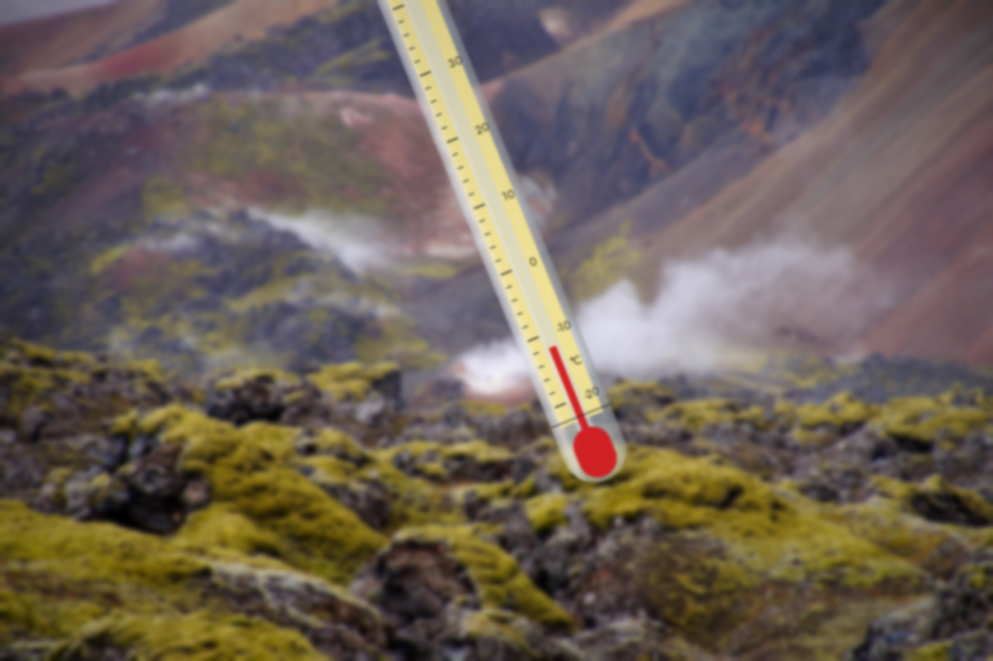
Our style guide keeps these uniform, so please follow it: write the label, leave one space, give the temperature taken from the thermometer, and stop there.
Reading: -12 °C
